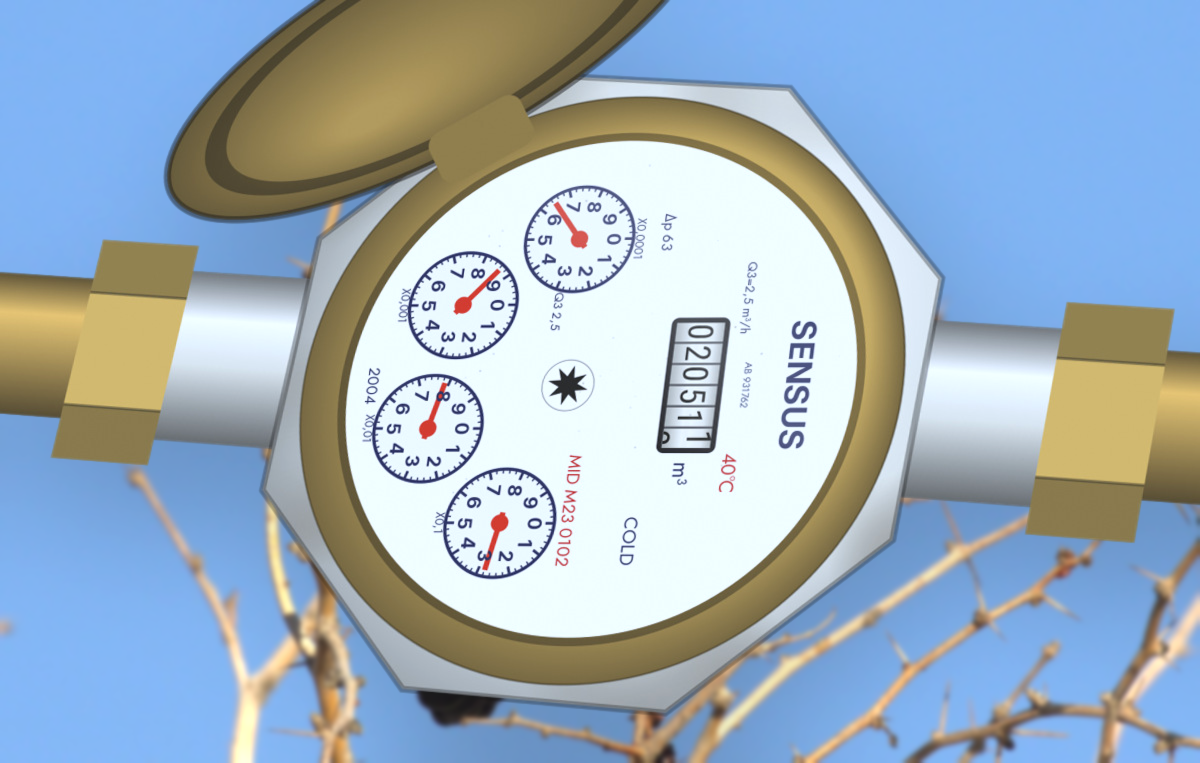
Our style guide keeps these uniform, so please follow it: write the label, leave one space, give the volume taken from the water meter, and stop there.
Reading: 20511.2786 m³
